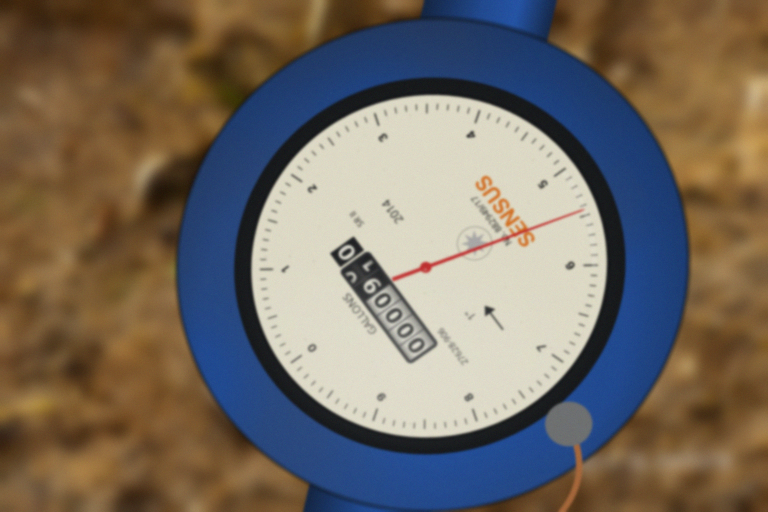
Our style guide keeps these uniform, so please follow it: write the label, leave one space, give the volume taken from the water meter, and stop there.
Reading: 905.4 gal
